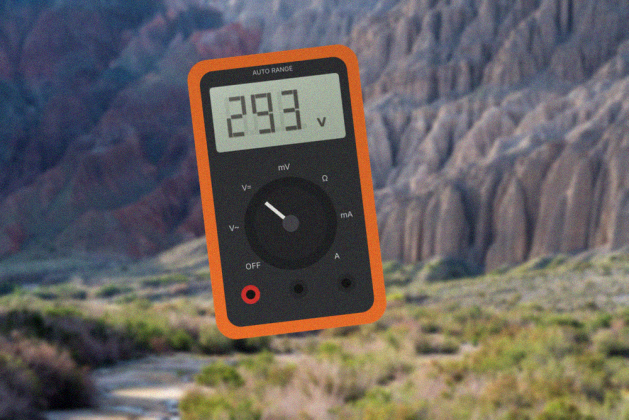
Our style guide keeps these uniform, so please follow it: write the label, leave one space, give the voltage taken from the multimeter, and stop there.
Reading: 293 V
